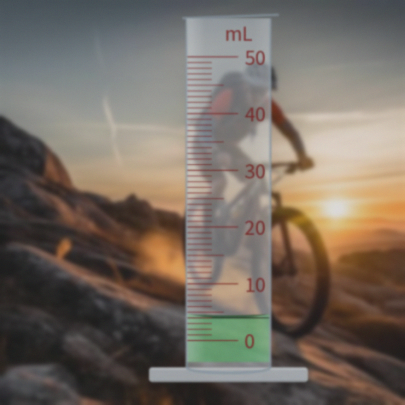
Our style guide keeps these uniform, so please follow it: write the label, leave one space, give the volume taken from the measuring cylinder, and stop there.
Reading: 4 mL
